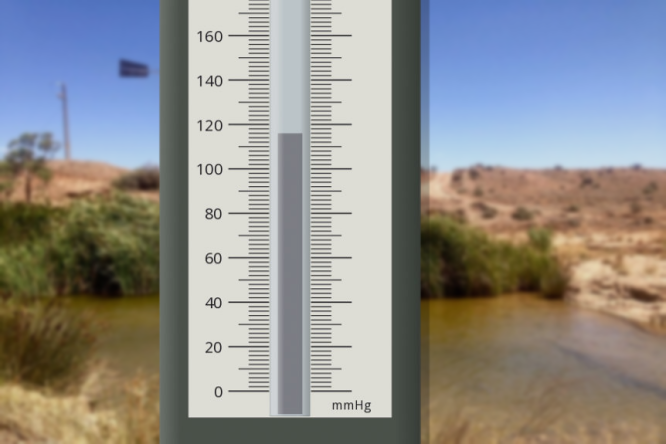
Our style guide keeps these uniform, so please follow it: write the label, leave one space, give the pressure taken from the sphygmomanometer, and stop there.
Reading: 116 mmHg
